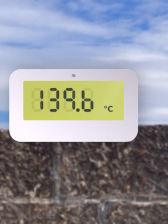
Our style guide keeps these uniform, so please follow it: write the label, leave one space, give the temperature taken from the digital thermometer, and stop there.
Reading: 139.6 °C
